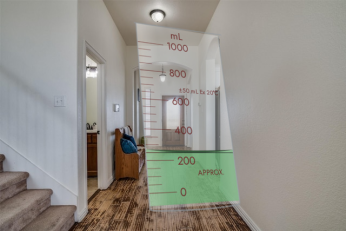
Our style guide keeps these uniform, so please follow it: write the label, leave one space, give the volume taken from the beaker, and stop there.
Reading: 250 mL
